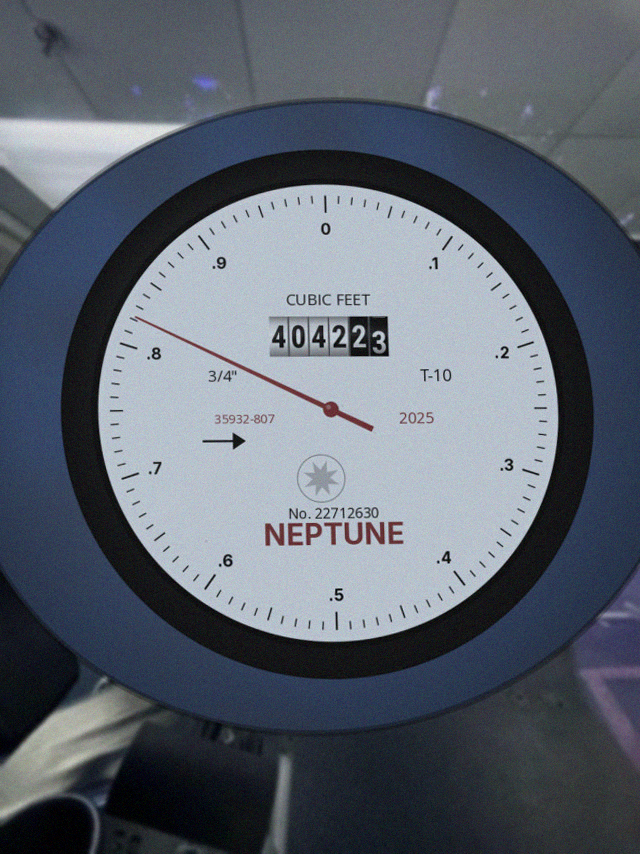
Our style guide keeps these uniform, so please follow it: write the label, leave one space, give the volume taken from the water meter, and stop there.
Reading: 404222.82 ft³
